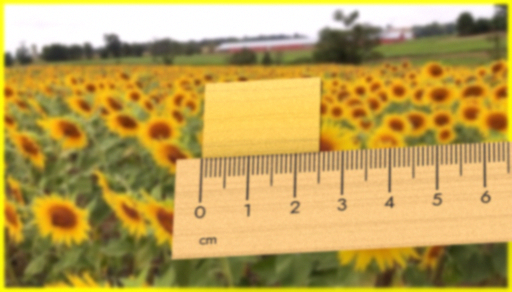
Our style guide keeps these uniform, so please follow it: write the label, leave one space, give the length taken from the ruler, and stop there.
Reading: 2.5 cm
